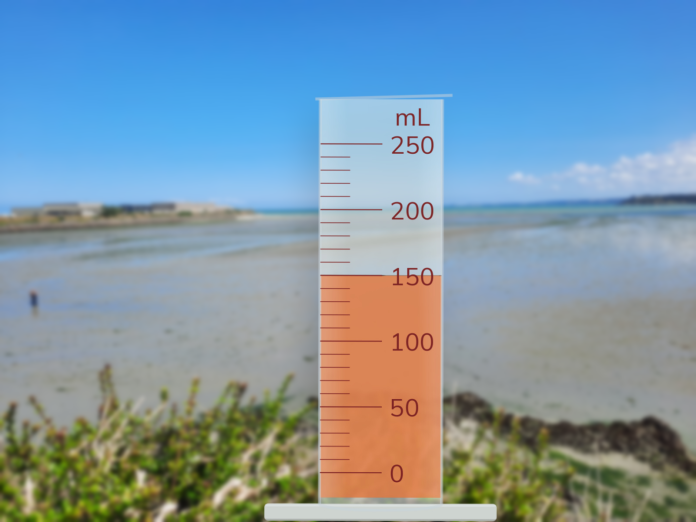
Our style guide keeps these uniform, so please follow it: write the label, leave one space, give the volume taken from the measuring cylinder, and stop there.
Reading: 150 mL
